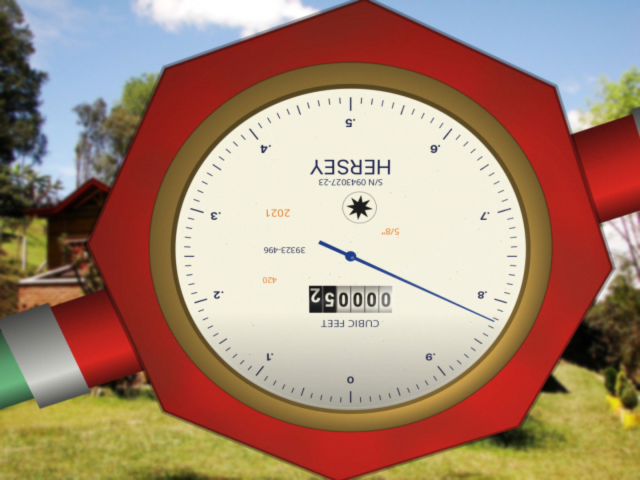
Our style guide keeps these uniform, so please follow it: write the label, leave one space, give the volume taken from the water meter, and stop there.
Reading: 51.82 ft³
